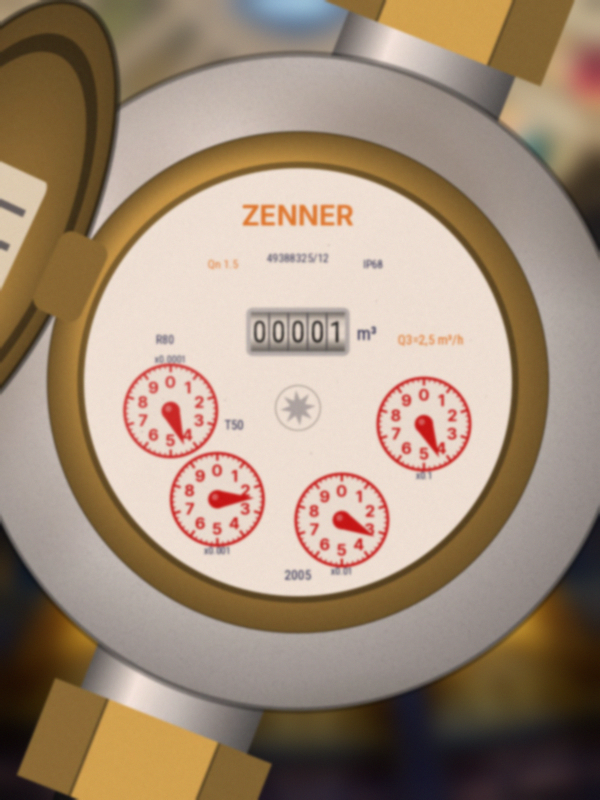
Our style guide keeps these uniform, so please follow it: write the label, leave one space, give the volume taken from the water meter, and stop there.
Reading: 1.4324 m³
